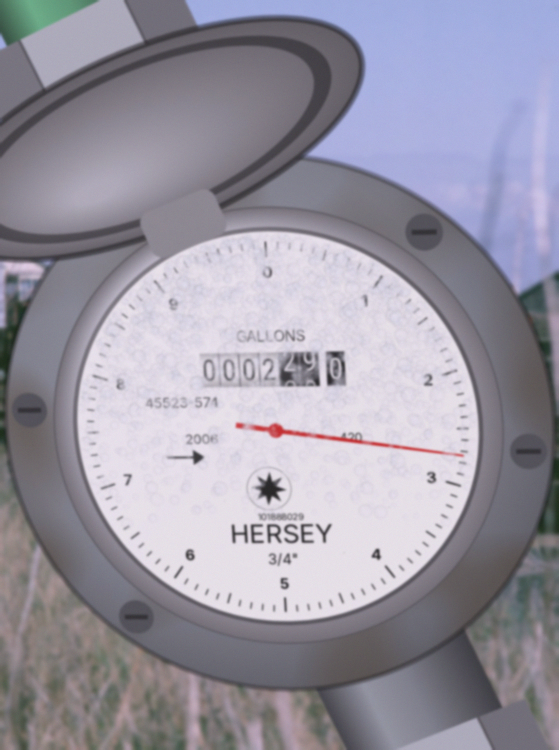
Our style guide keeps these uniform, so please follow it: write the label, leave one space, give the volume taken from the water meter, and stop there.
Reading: 2292.7 gal
